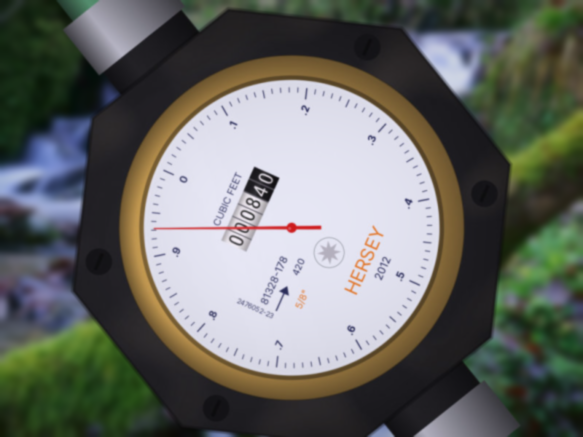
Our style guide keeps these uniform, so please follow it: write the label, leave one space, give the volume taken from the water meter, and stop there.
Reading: 839.93 ft³
